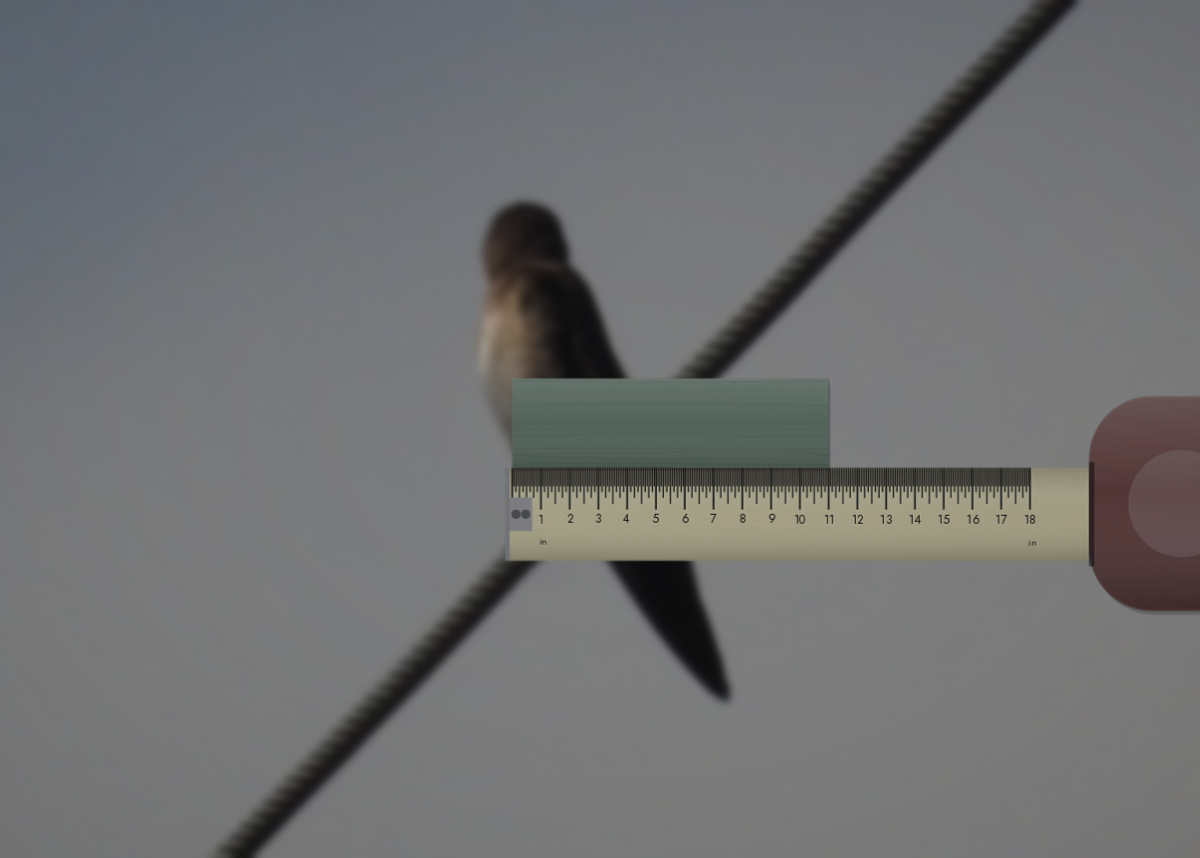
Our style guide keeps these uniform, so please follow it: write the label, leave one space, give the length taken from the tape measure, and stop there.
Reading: 11 in
